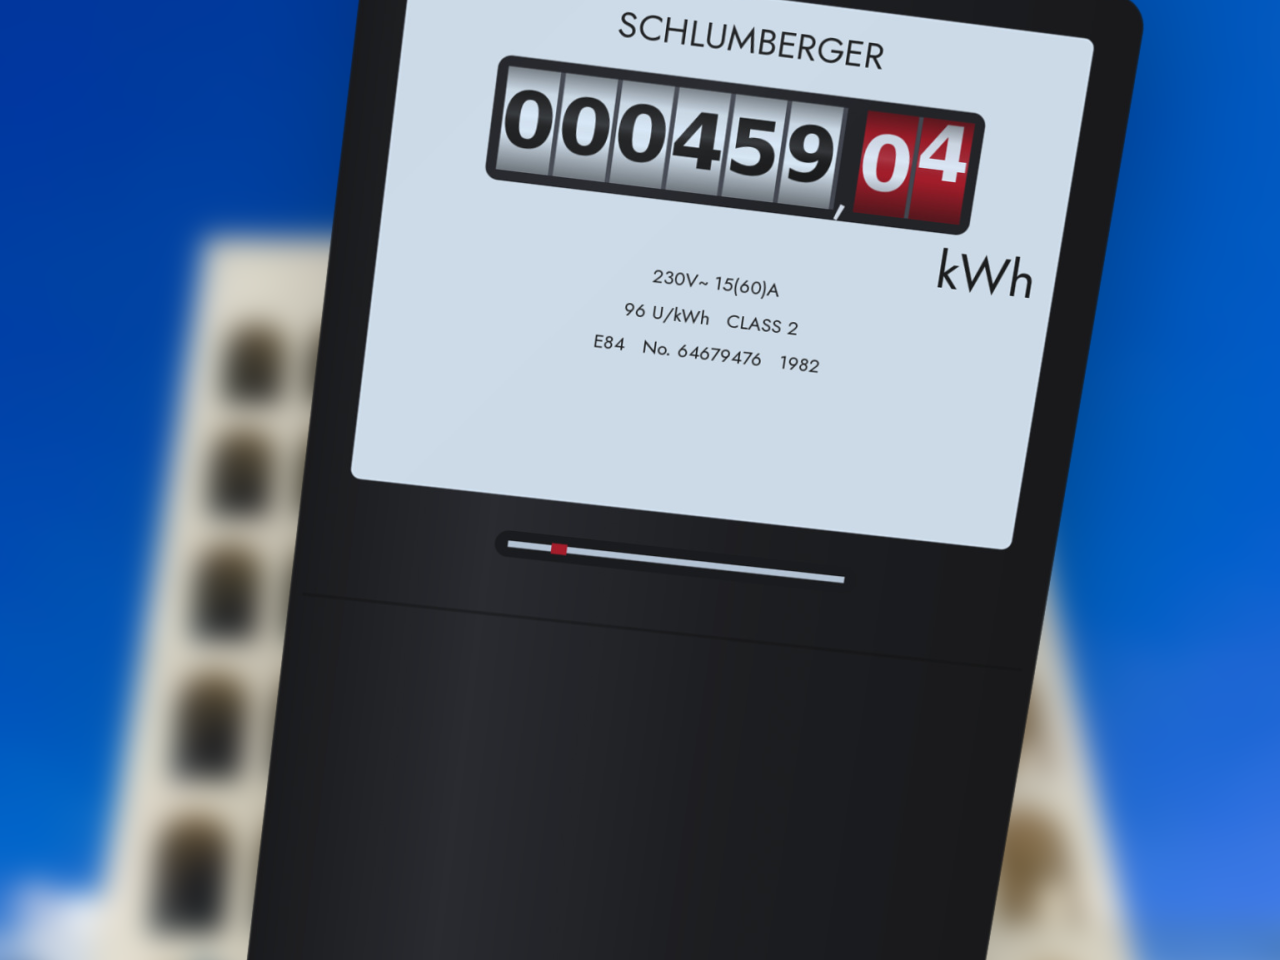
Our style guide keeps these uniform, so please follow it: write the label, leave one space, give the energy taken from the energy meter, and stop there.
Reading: 459.04 kWh
